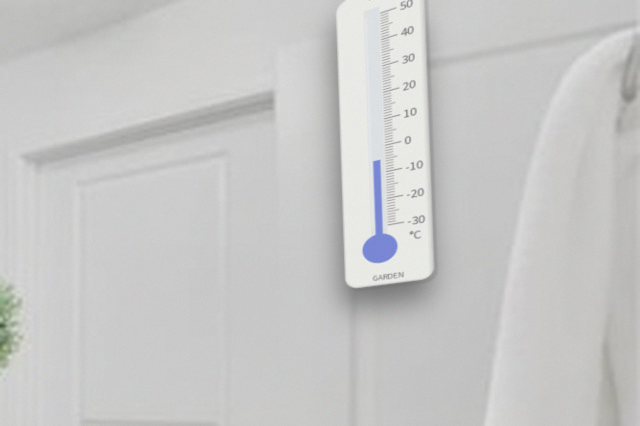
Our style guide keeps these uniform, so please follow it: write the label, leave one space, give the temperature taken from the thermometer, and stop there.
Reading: -5 °C
